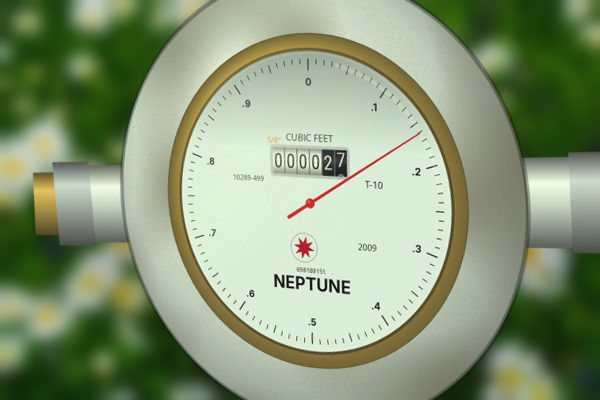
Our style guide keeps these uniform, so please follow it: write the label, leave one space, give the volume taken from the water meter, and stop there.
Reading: 27.16 ft³
